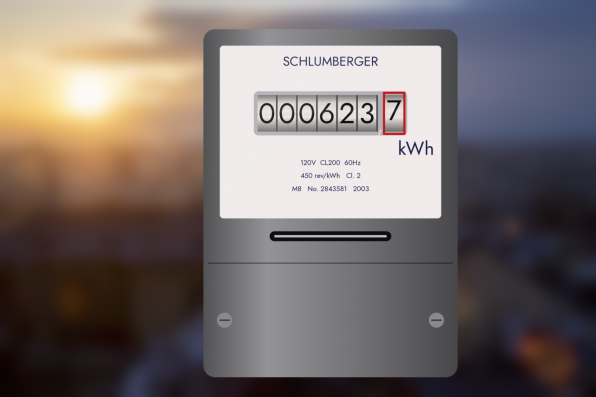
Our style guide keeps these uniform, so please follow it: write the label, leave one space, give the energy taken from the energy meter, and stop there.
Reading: 623.7 kWh
